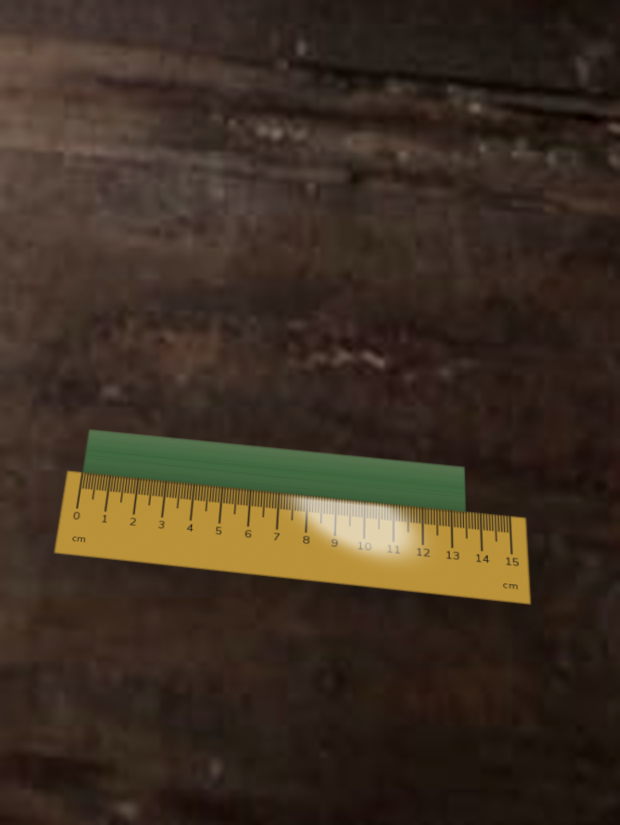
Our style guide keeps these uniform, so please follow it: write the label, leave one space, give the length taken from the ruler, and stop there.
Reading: 13.5 cm
